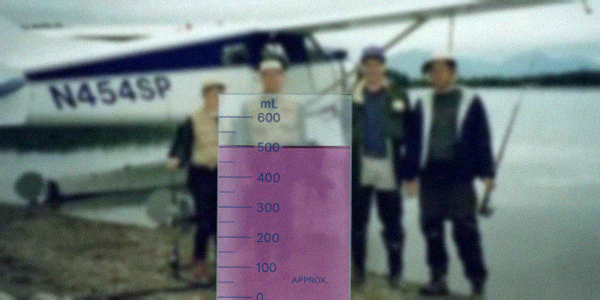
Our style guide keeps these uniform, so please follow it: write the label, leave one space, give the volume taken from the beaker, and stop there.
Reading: 500 mL
